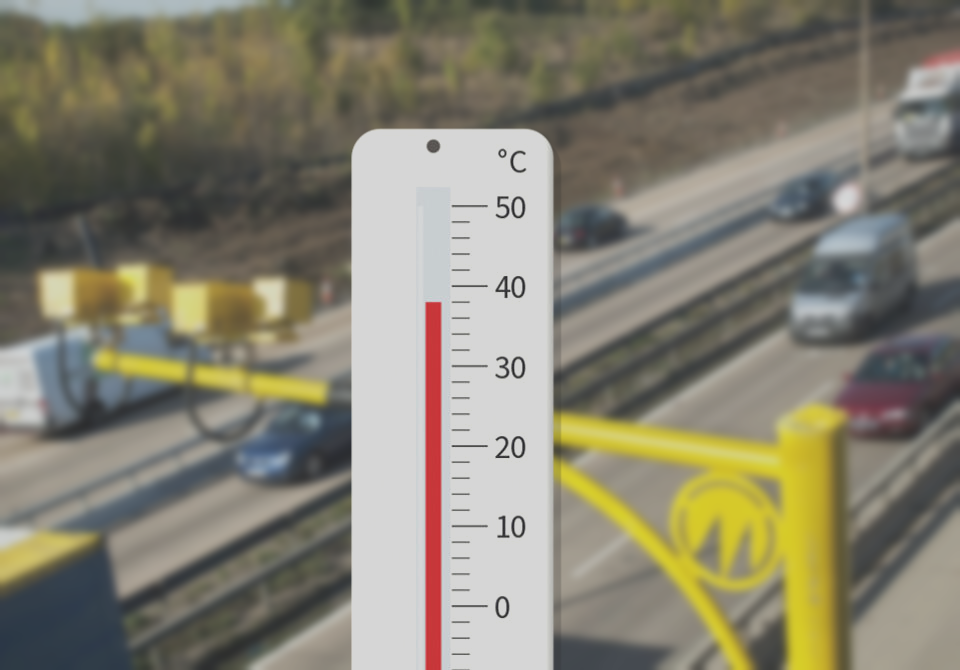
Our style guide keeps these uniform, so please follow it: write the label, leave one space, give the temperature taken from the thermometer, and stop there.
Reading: 38 °C
